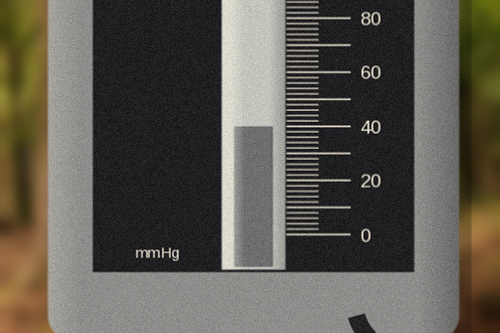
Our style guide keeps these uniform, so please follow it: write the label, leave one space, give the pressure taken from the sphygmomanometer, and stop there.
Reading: 40 mmHg
